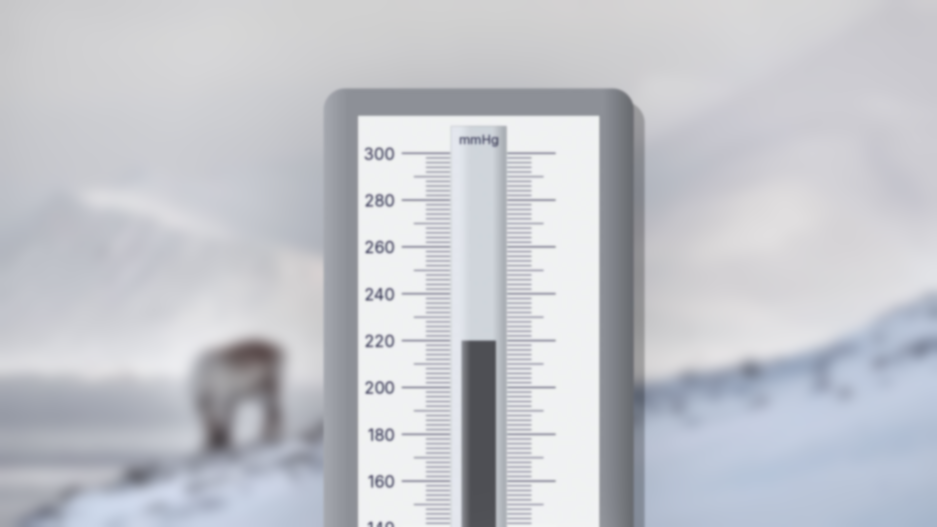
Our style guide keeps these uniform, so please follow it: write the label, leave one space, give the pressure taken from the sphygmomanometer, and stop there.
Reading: 220 mmHg
